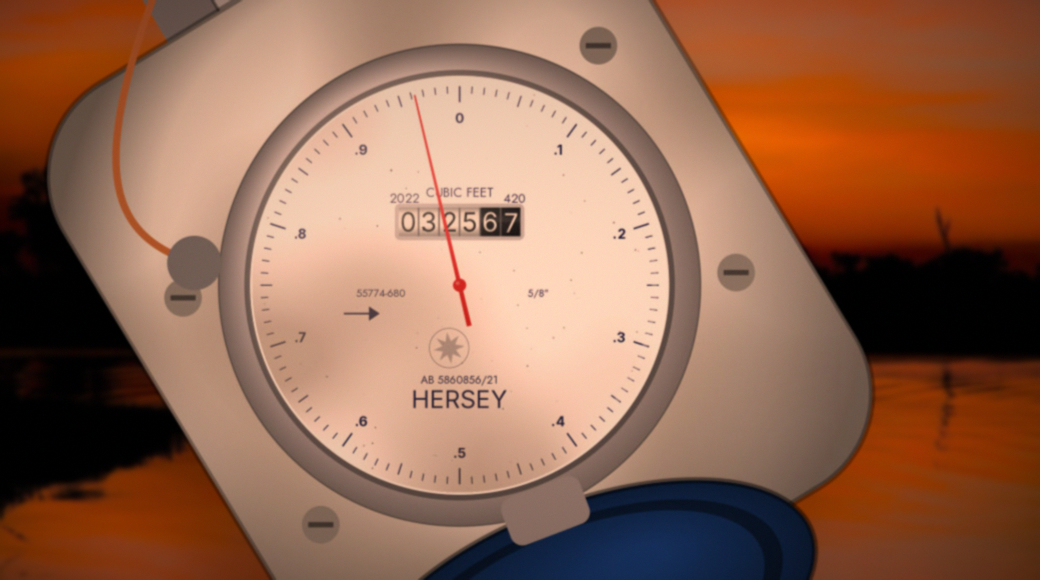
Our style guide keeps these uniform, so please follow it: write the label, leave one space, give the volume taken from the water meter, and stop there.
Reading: 32566.96 ft³
